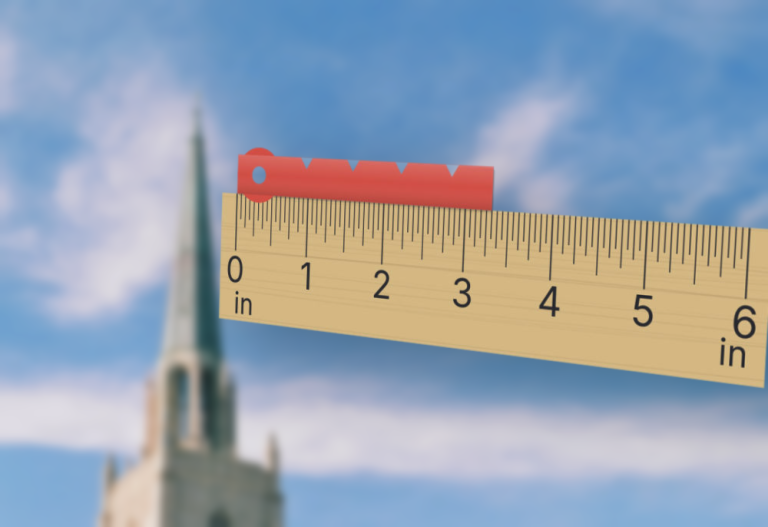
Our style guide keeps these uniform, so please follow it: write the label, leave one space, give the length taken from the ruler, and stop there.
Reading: 3.3125 in
